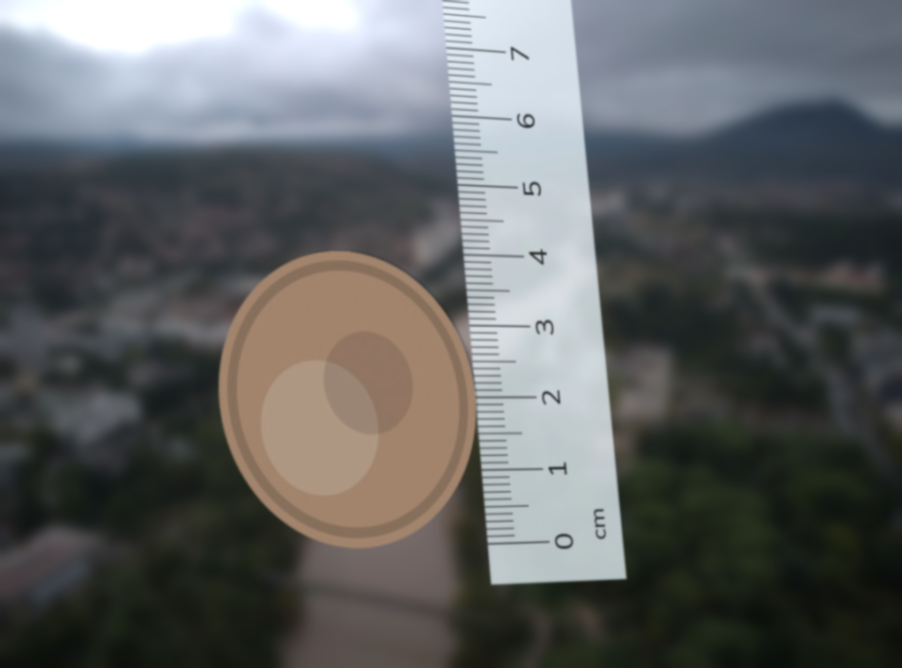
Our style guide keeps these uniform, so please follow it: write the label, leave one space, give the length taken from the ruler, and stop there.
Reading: 4 cm
